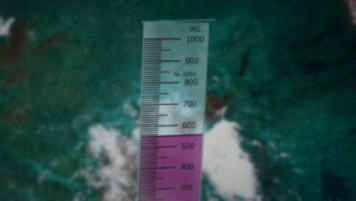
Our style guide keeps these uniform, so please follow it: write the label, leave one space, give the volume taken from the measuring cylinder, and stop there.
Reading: 550 mL
